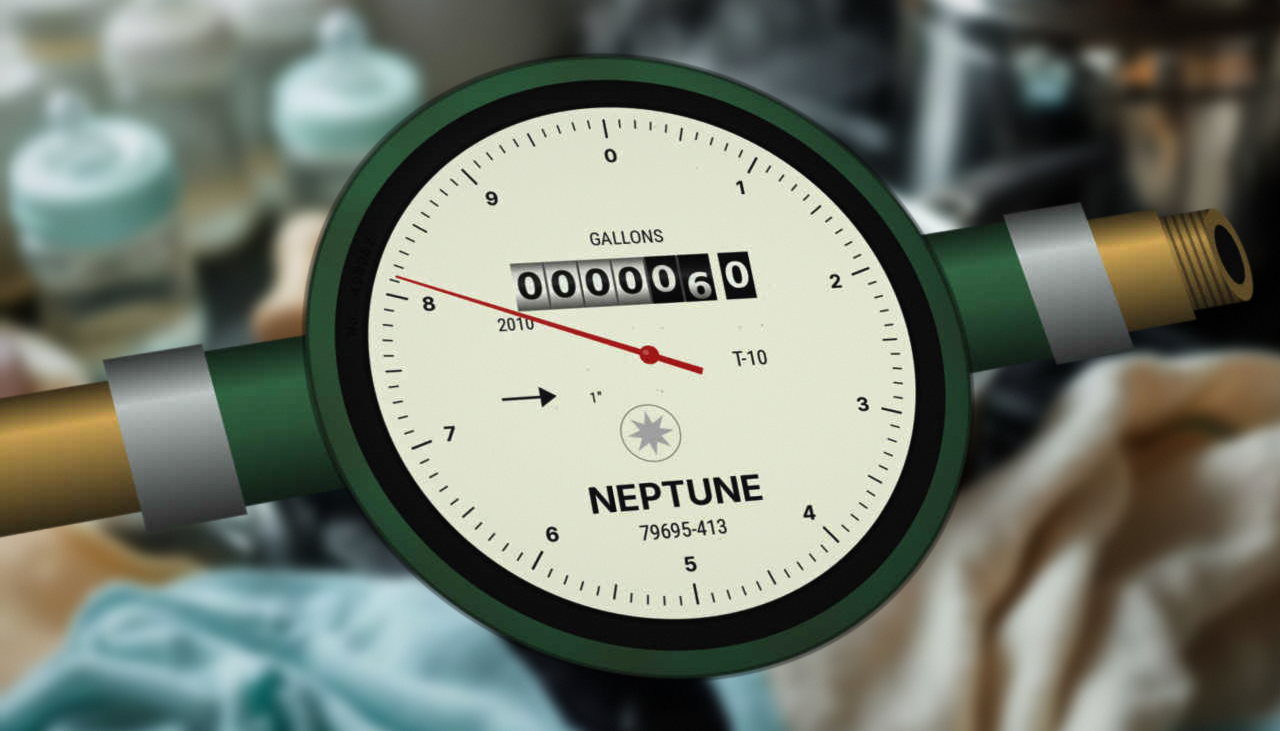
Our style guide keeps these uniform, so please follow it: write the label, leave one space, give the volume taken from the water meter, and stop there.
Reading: 58.1 gal
